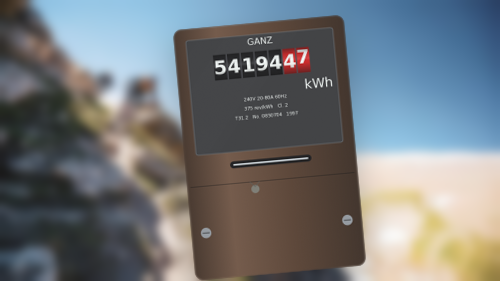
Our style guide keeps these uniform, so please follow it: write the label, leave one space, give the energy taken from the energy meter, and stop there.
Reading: 54194.47 kWh
